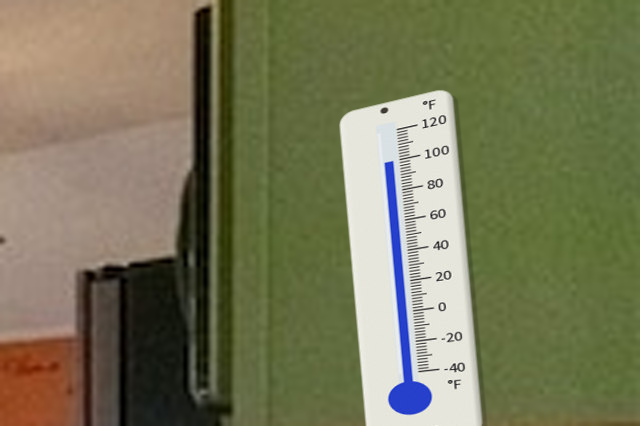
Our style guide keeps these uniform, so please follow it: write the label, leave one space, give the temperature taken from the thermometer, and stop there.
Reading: 100 °F
